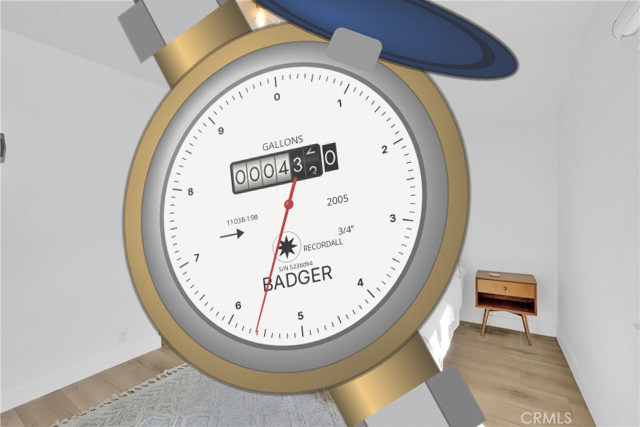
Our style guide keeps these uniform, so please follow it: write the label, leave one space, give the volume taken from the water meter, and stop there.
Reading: 4325.6 gal
